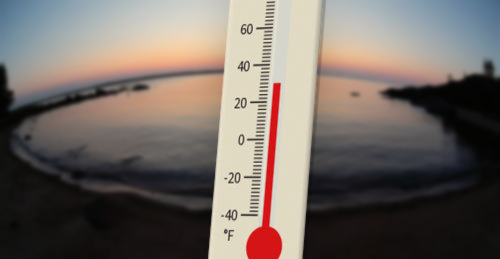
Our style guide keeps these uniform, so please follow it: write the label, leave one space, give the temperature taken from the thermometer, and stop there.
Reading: 30 °F
